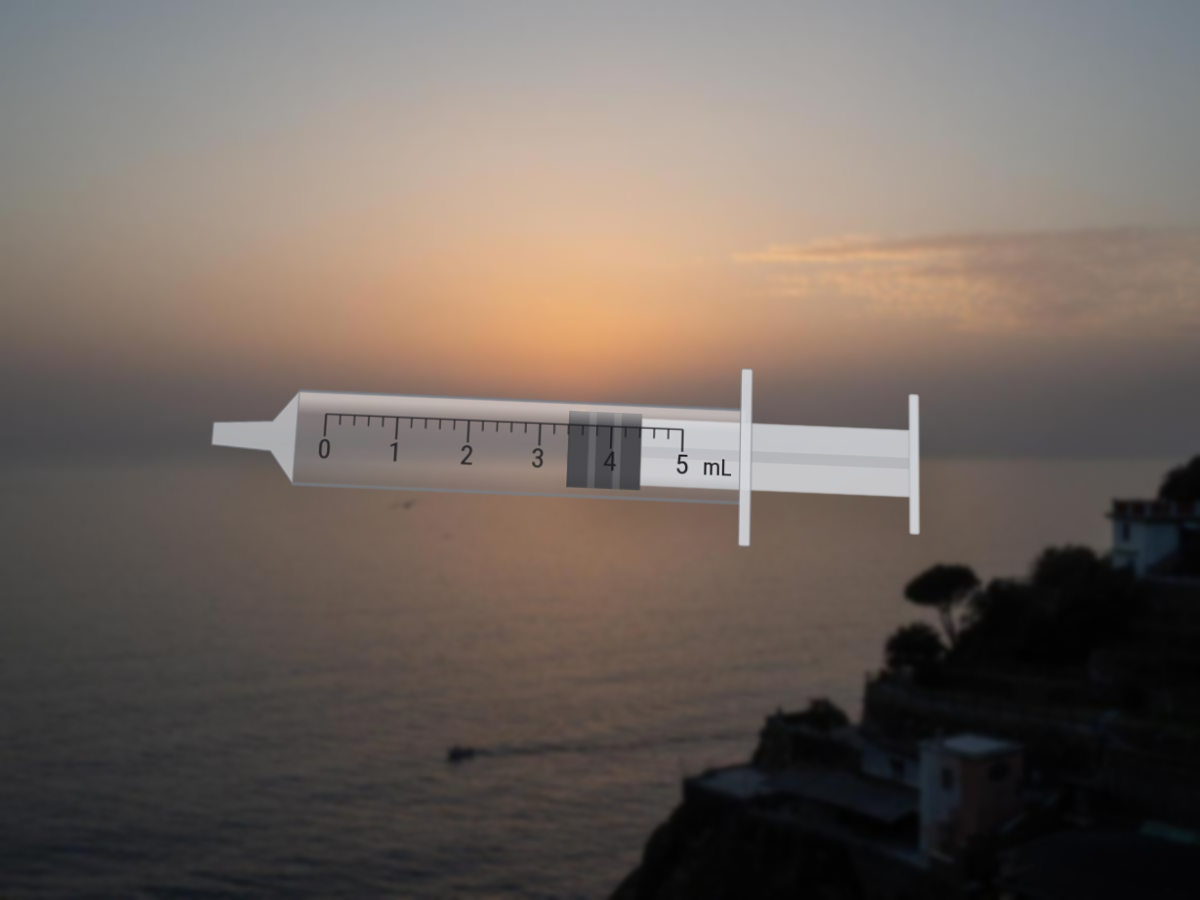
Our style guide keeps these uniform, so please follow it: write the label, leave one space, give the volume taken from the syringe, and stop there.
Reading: 3.4 mL
